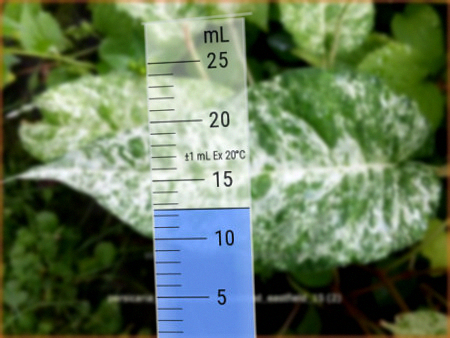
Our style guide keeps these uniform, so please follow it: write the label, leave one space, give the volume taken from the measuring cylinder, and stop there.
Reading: 12.5 mL
